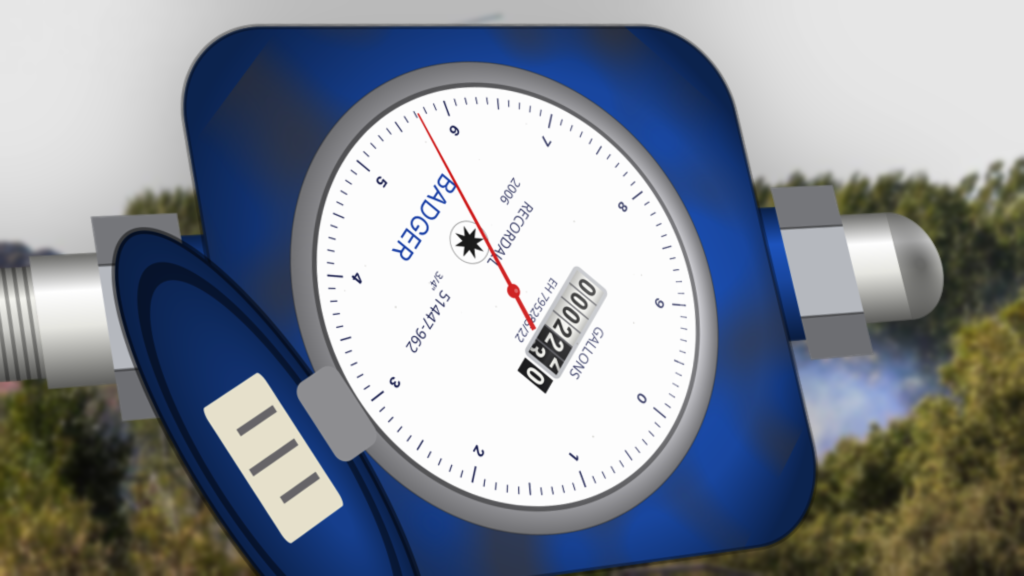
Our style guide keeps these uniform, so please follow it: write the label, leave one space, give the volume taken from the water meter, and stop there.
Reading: 2225.7 gal
